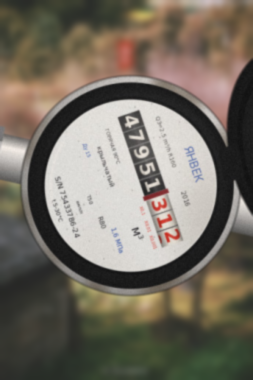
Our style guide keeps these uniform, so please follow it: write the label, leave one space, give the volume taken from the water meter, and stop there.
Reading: 47951.312 m³
